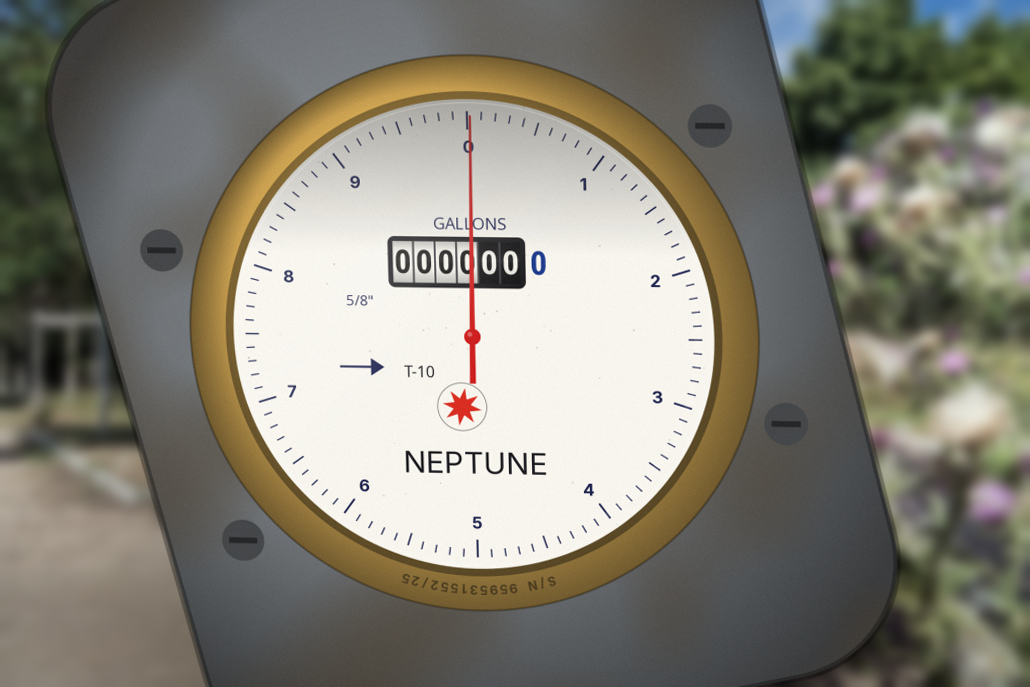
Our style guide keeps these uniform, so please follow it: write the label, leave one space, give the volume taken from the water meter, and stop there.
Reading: 0.0 gal
